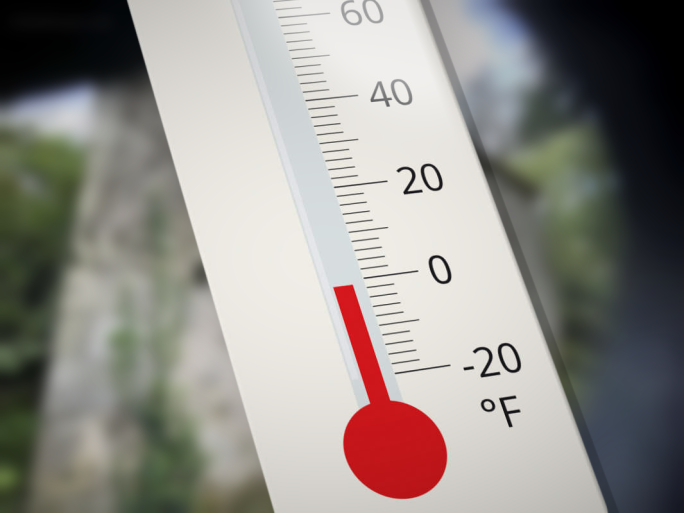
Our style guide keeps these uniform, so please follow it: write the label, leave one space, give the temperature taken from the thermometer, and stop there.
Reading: -1 °F
